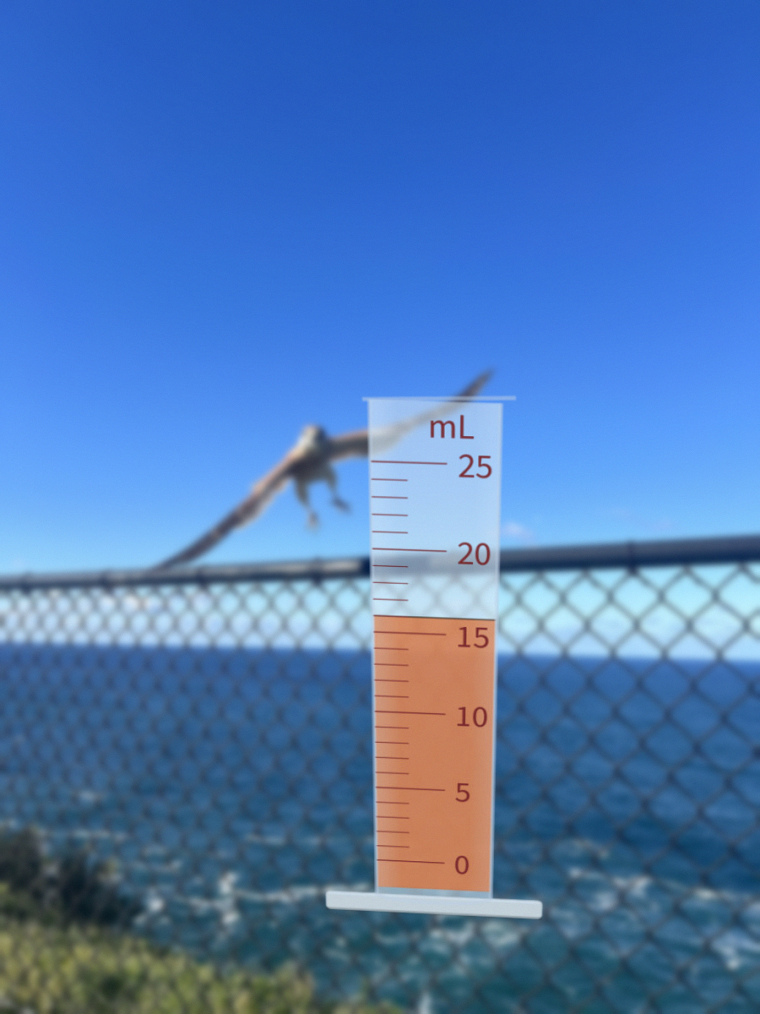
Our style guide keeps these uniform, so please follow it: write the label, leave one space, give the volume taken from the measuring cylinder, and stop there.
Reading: 16 mL
